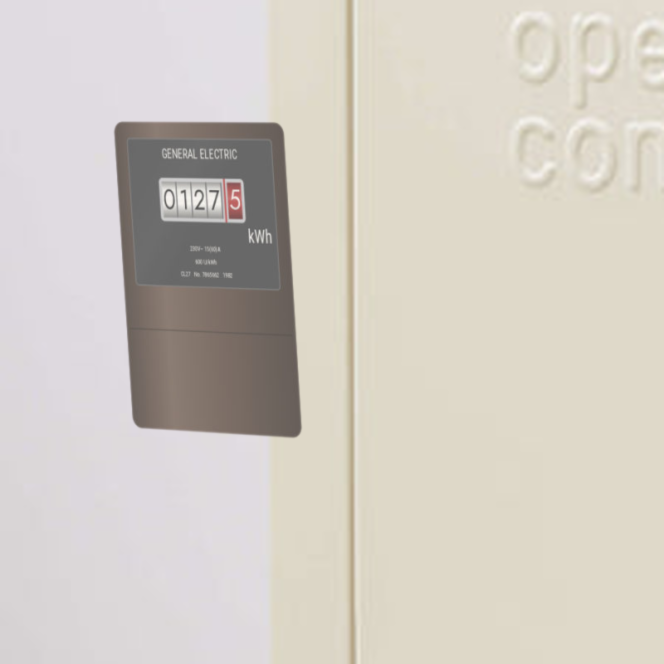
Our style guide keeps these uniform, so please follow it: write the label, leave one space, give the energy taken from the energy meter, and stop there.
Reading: 127.5 kWh
